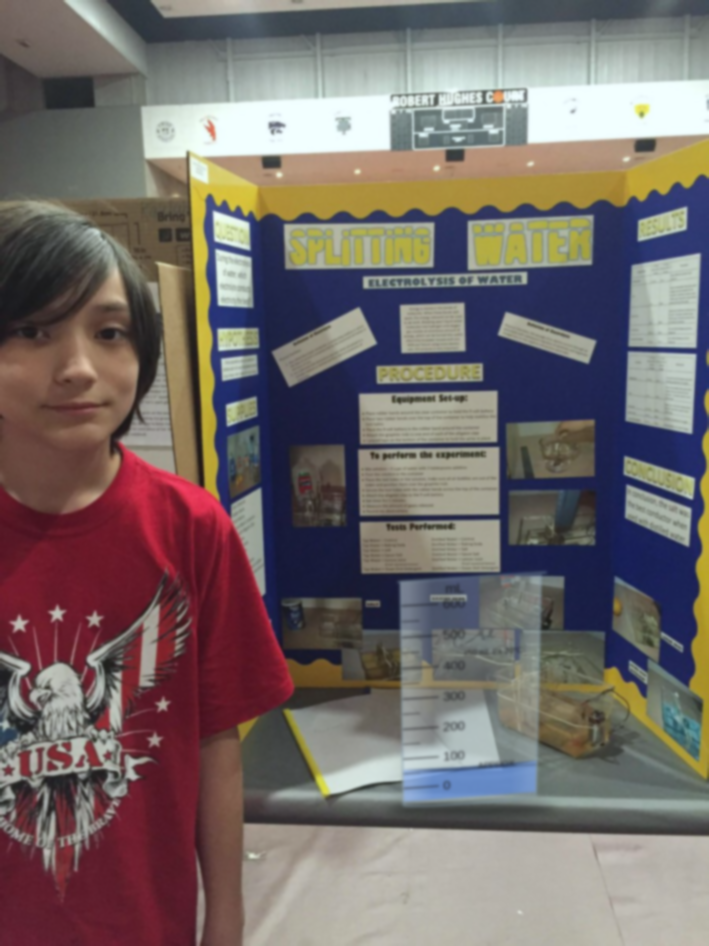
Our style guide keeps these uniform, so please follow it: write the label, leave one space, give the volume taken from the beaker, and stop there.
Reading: 50 mL
